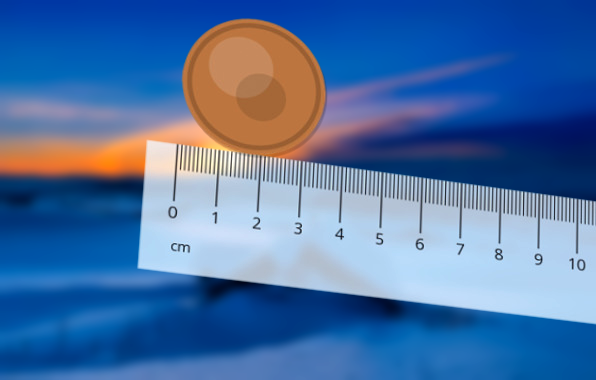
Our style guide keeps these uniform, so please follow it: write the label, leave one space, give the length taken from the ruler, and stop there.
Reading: 3.5 cm
